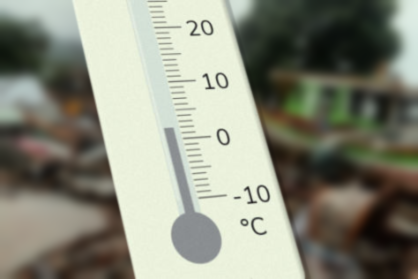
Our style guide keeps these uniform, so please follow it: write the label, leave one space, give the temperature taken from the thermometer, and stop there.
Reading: 2 °C
